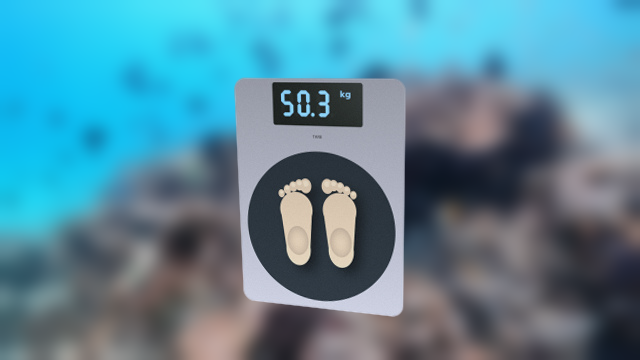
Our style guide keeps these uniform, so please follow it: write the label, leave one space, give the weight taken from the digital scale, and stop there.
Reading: 50.3 kg
